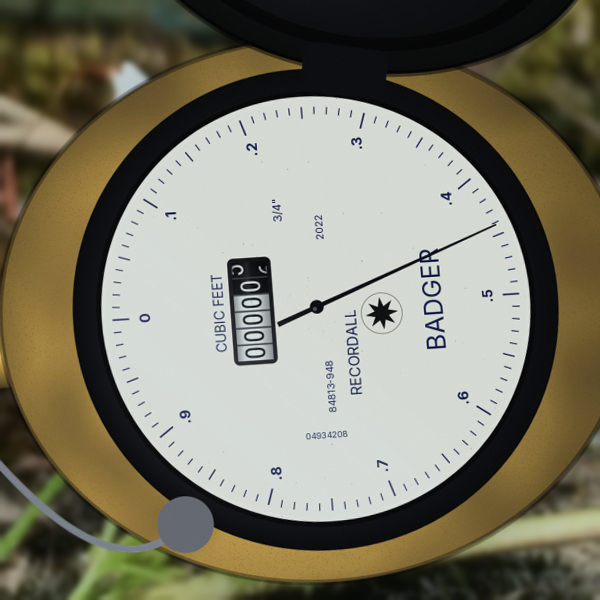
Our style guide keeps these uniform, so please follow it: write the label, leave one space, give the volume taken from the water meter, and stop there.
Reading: 5.44 ft³
